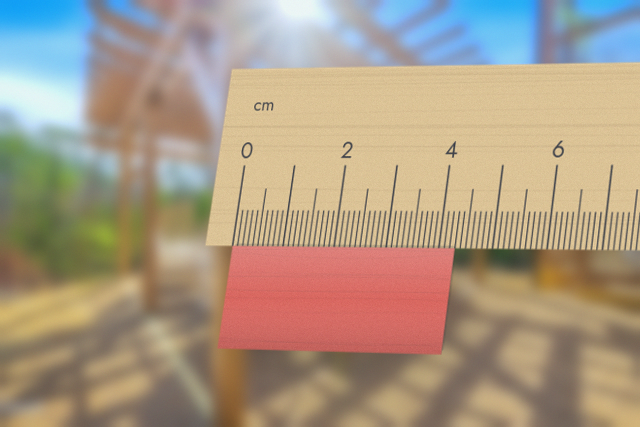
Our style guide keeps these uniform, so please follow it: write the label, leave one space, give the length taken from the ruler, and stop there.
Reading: 4.3 cm
